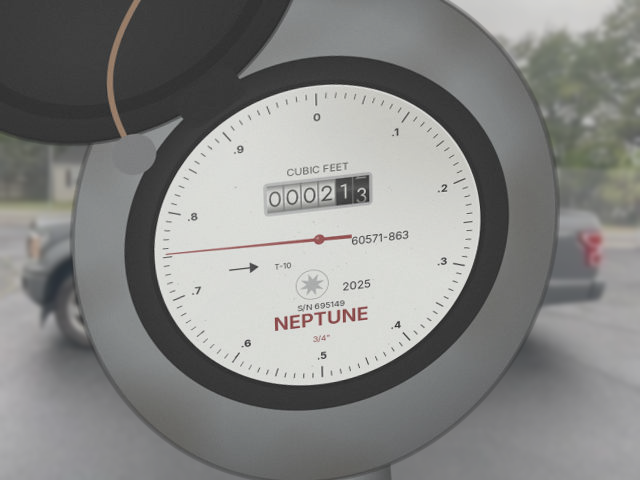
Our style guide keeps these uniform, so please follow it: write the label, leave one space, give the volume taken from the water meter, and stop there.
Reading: 212.75 ft³
